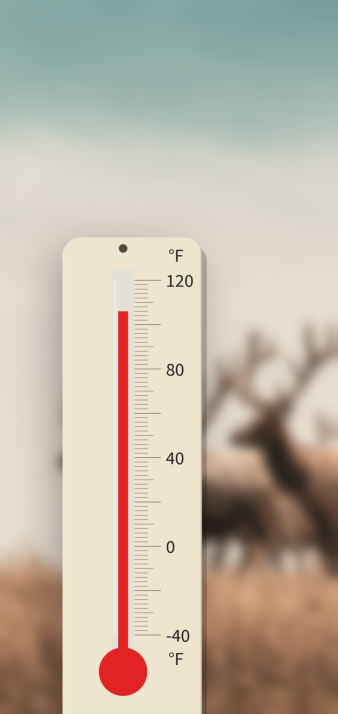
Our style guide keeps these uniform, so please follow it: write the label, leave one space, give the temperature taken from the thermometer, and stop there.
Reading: 106 °F
